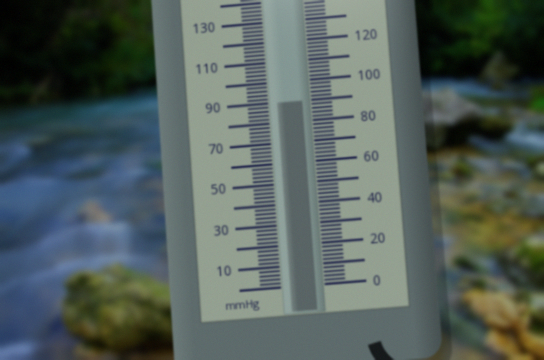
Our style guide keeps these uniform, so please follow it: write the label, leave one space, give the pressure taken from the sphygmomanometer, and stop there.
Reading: 90 mmHg
